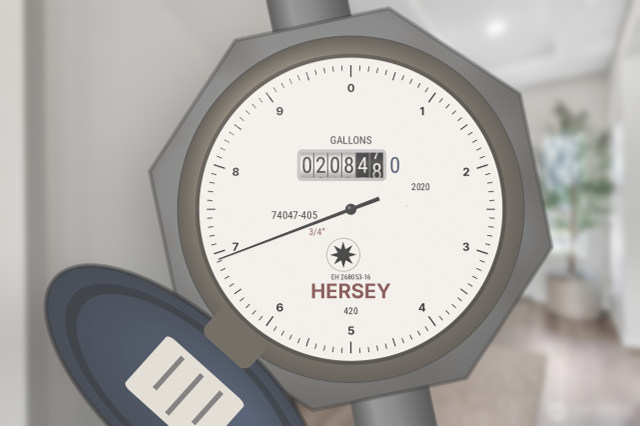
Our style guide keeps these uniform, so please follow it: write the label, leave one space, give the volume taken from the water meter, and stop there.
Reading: 208476.9 gal
